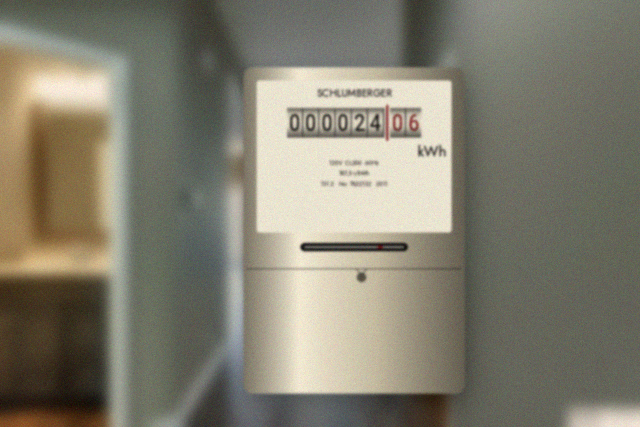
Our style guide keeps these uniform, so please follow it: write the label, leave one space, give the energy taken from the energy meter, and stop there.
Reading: 24.06 kWh
